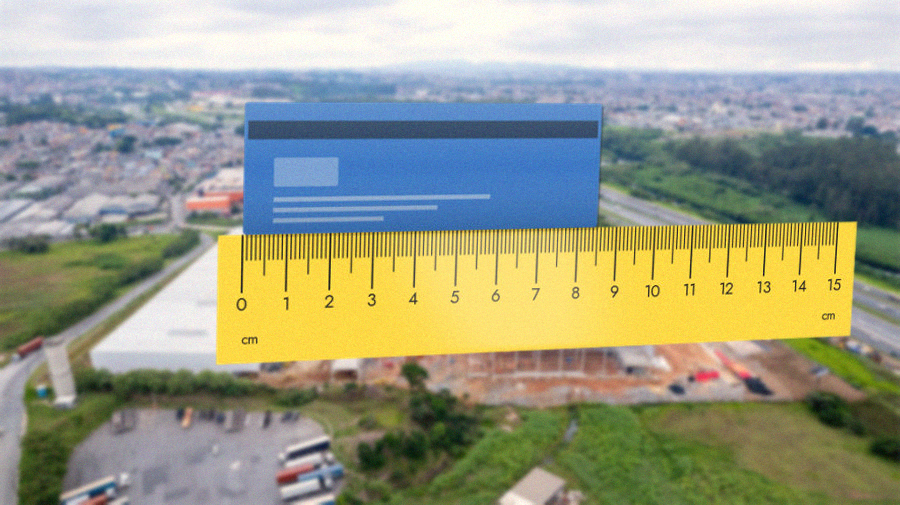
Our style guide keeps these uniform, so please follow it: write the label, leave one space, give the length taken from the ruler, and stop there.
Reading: 8.5 cm
